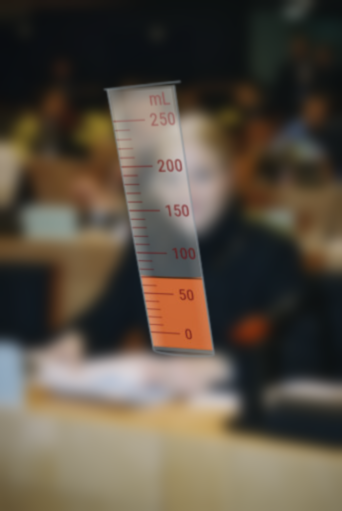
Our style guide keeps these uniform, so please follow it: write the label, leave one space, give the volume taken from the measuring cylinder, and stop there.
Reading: 70 mL
